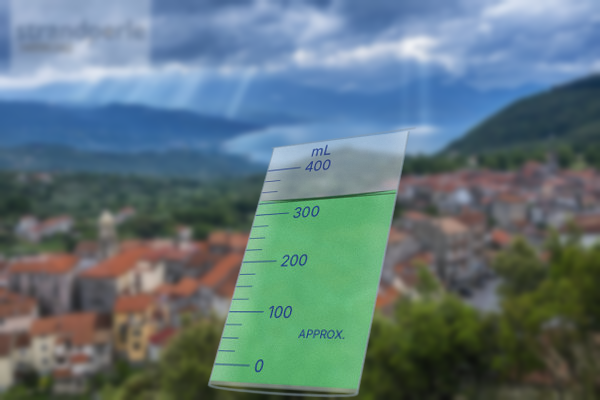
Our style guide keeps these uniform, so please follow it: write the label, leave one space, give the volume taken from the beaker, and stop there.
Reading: 325 mL
